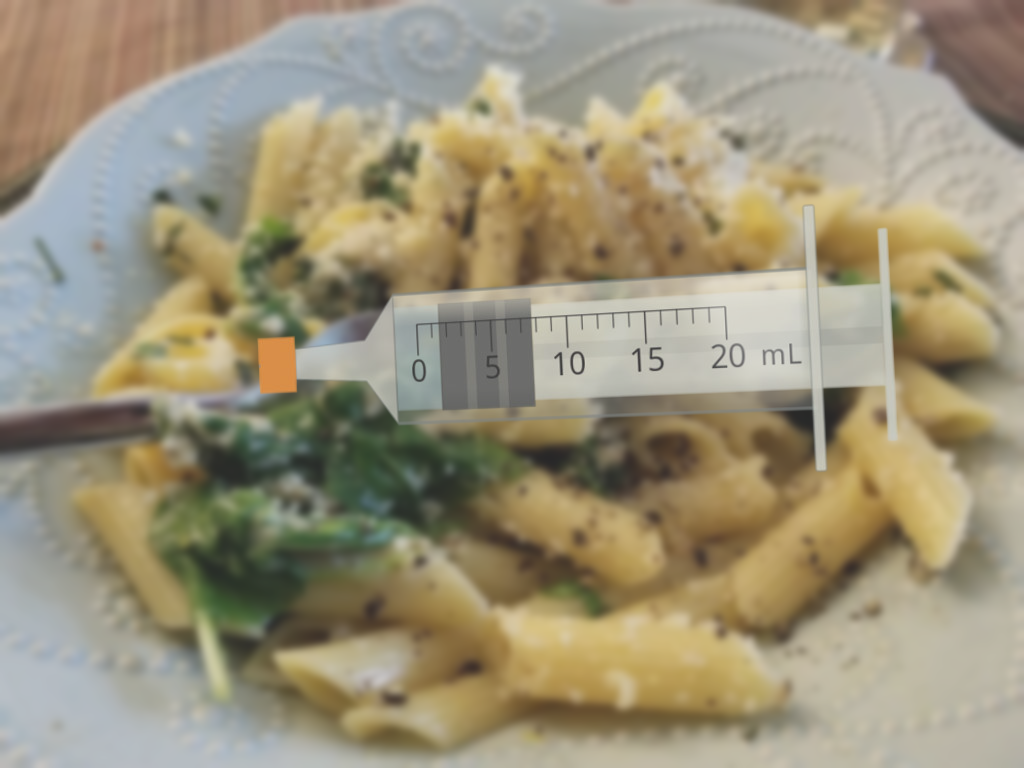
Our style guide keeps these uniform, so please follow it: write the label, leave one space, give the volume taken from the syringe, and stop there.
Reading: 1.5 mL
